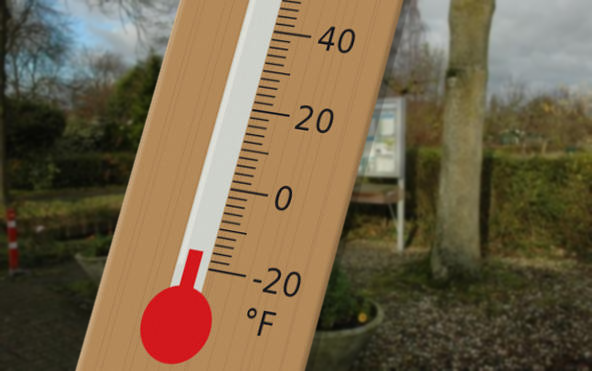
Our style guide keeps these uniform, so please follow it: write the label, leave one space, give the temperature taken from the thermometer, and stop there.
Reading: -16 °F
